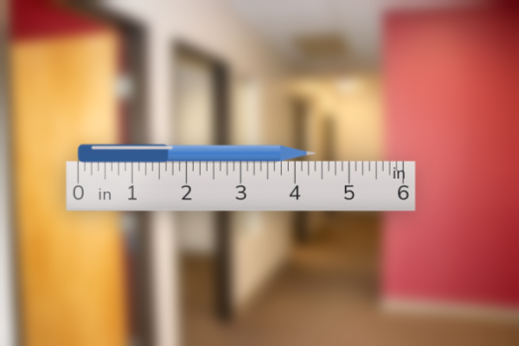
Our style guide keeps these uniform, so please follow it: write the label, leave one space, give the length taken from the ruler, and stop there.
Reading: 4.375 in
